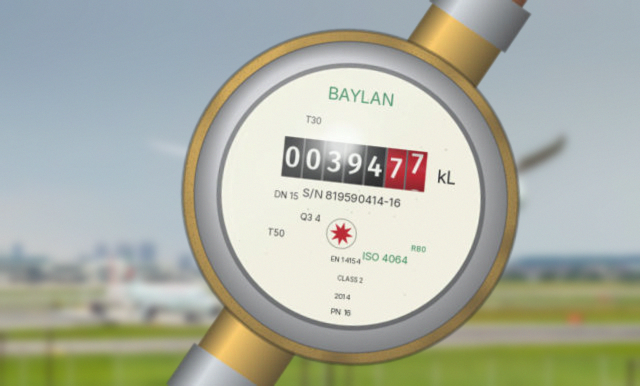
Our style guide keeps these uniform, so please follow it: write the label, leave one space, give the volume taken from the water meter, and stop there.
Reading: 394.77 kL
